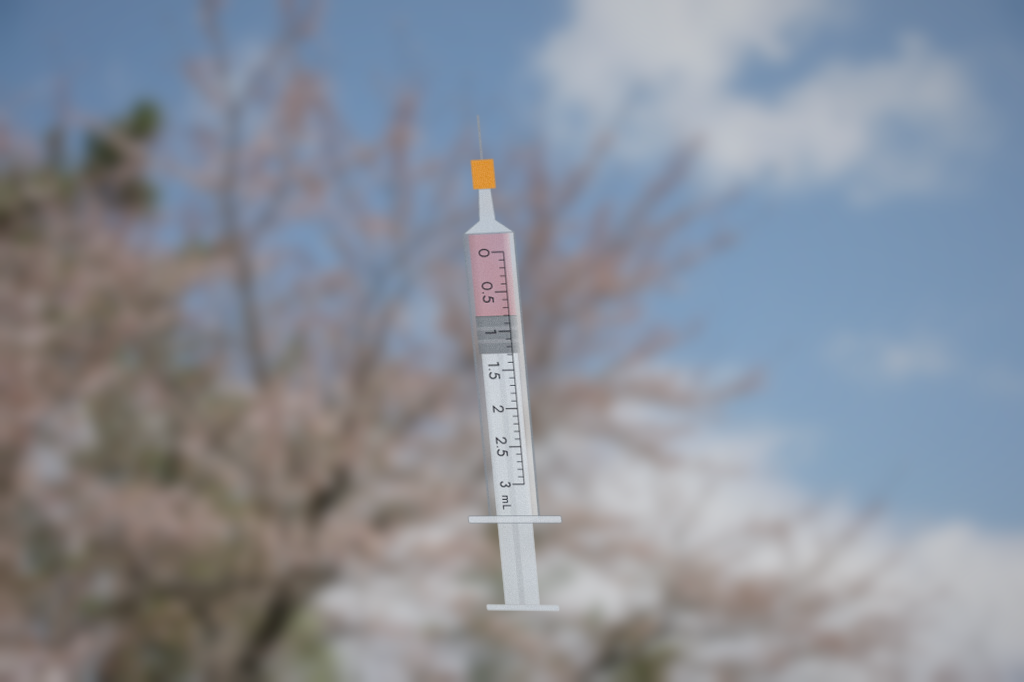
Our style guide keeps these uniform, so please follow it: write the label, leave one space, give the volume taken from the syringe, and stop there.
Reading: 0.8 mL
